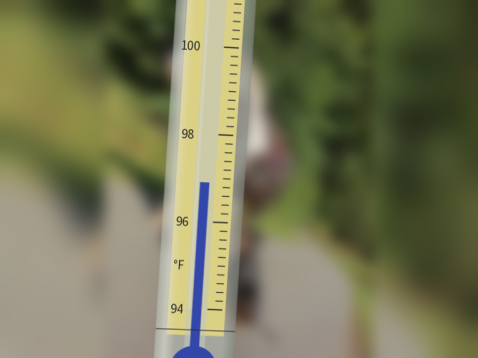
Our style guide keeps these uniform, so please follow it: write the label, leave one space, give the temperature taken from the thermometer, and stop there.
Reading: 96.9 °F
